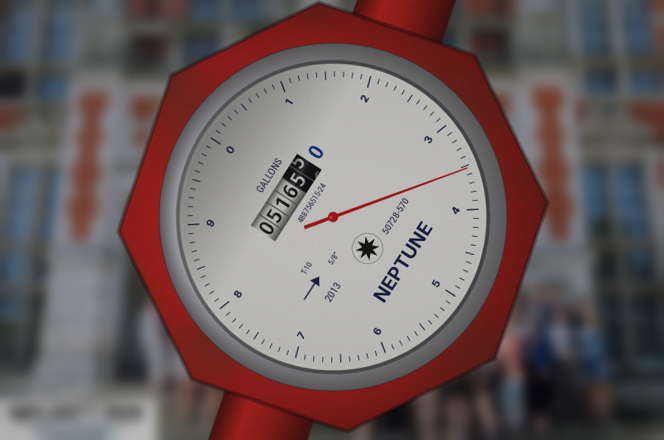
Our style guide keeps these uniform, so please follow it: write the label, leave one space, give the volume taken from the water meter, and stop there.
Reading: 516553.5 gal
